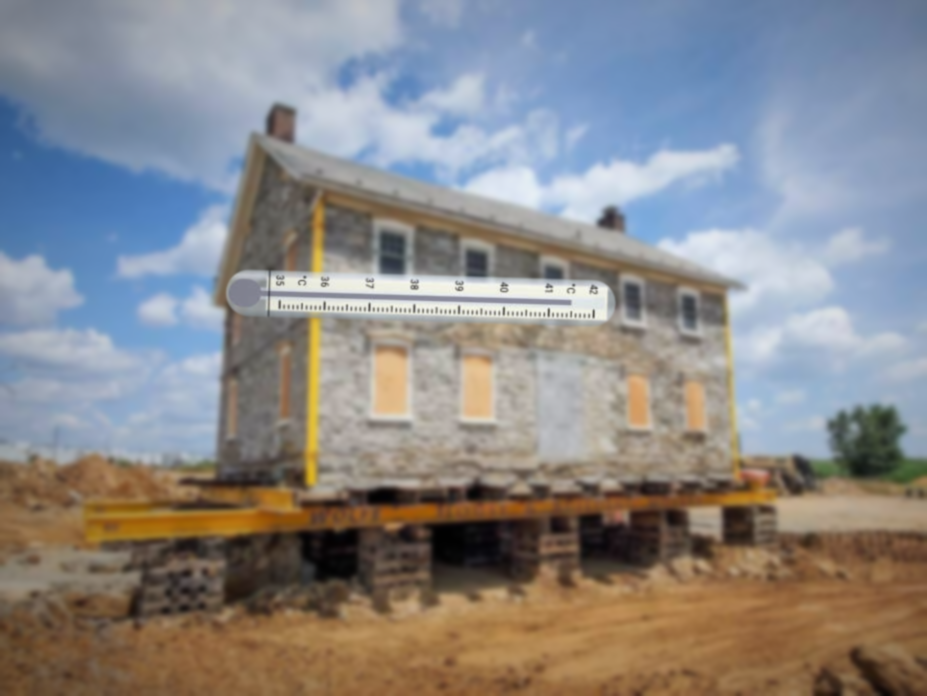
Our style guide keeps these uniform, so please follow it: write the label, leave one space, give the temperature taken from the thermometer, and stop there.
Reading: 41.5 °C
